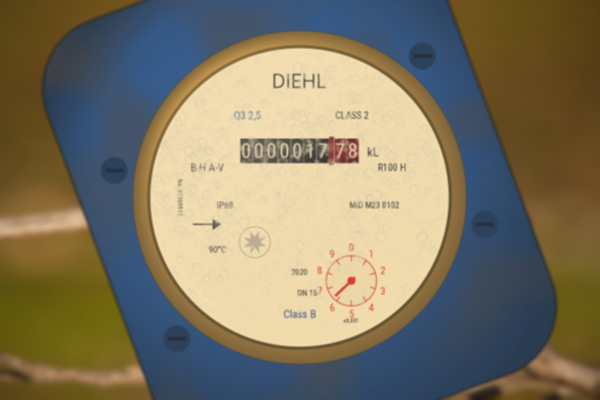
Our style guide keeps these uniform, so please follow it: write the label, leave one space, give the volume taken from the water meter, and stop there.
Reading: 17.786 kL
